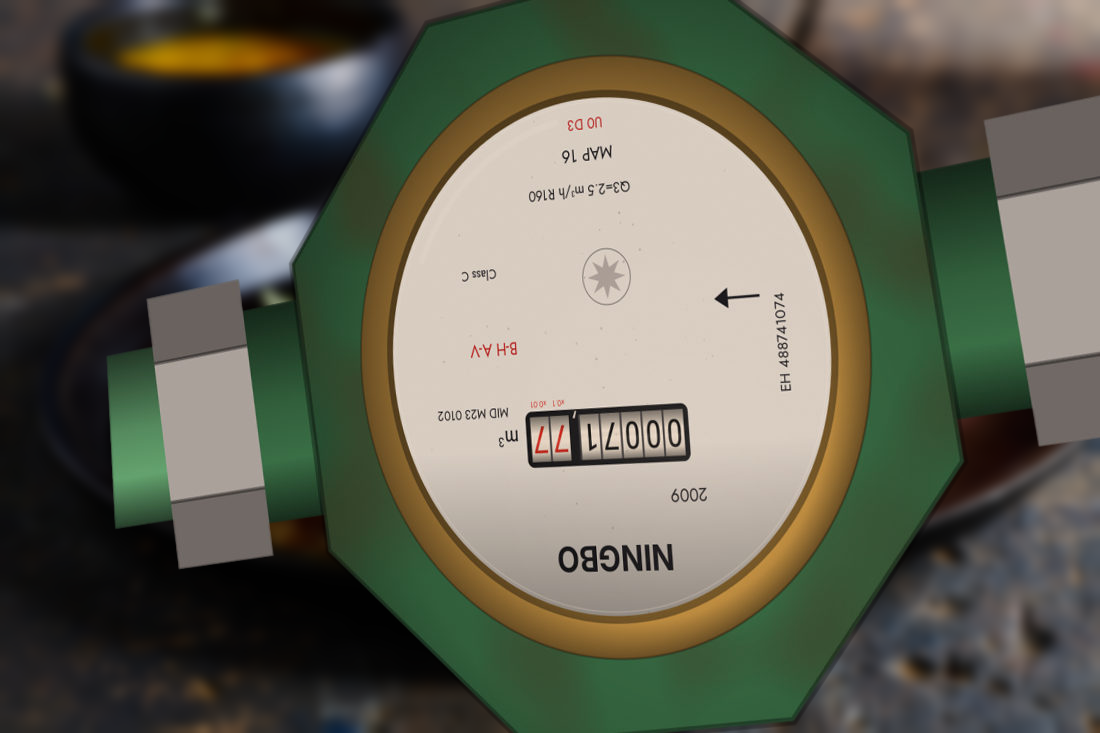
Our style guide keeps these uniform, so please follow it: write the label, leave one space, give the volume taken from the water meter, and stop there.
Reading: 71.77 m³
